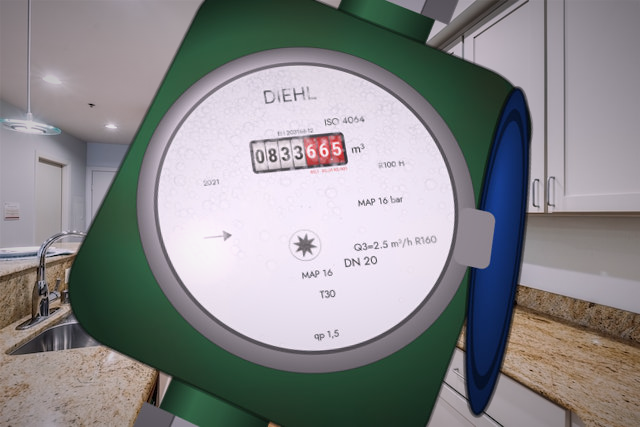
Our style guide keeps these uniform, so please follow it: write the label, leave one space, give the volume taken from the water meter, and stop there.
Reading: 833.665 m³
